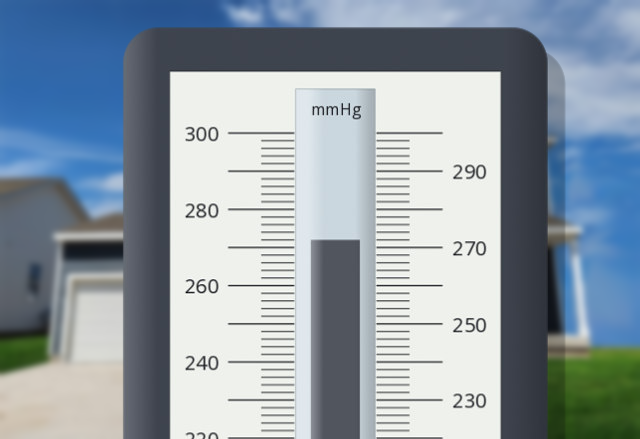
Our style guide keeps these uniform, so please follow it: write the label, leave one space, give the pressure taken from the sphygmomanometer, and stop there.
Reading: 272 mmHg
